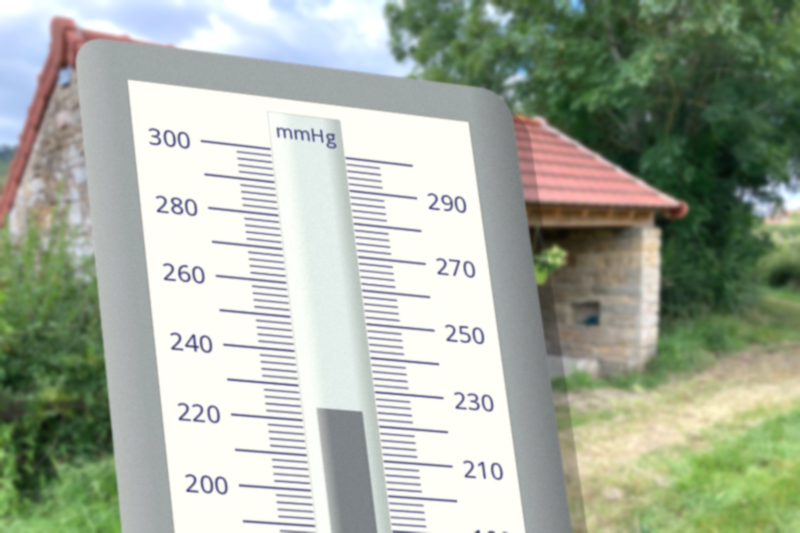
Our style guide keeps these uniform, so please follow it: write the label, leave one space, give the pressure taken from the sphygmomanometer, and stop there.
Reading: 224 mmHg
